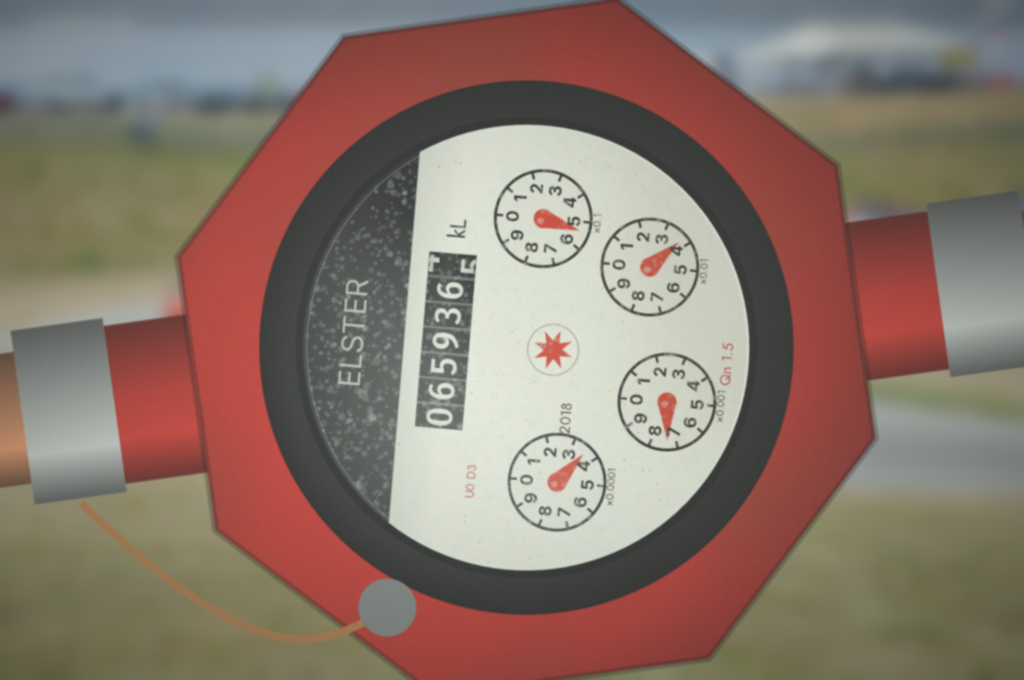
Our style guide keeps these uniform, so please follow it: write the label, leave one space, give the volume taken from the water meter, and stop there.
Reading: 659364.5373 kL
